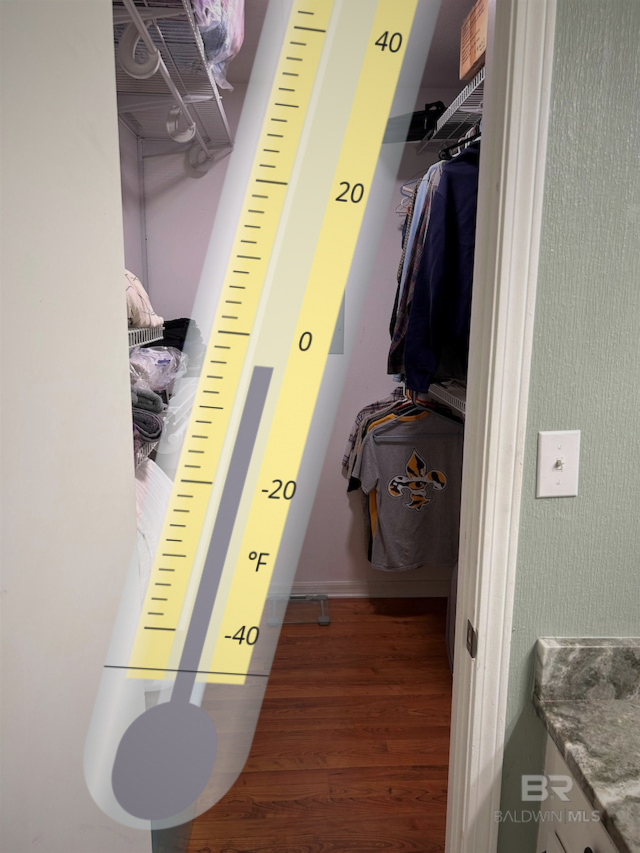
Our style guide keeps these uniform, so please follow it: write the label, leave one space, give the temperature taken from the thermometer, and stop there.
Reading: -4 °F
